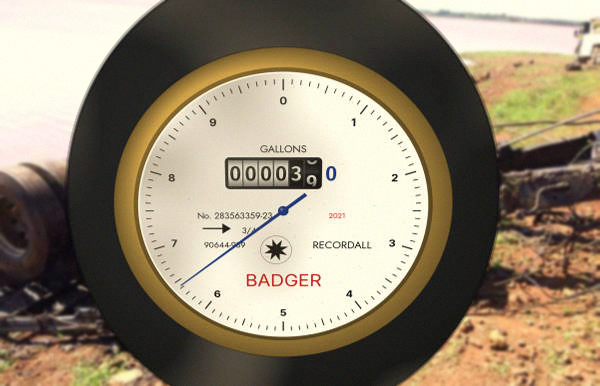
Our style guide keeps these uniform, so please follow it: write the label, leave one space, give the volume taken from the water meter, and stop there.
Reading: 386.4 gal
